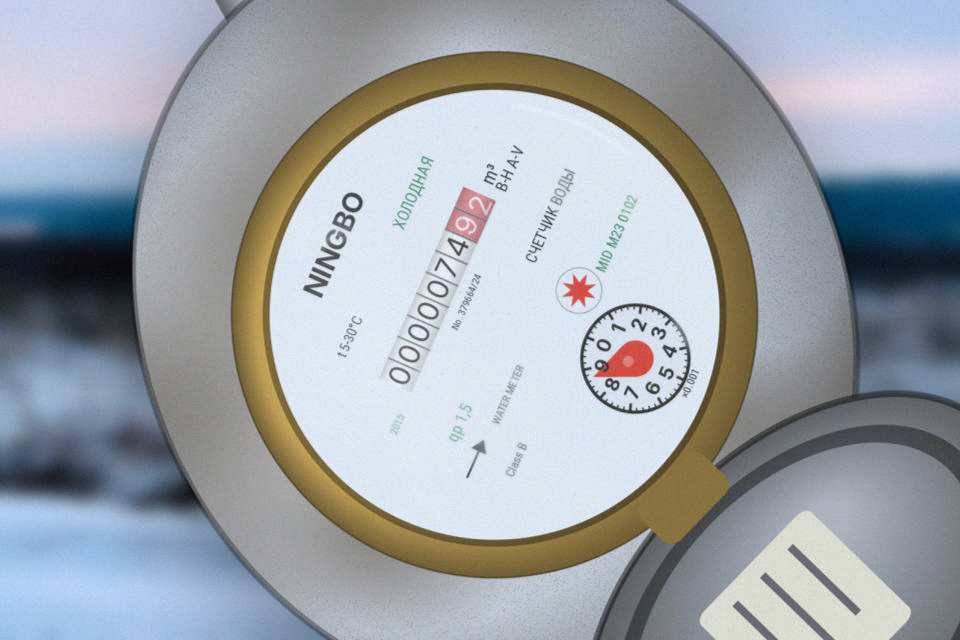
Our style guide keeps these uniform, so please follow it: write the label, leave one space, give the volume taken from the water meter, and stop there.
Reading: 74.918 m³
